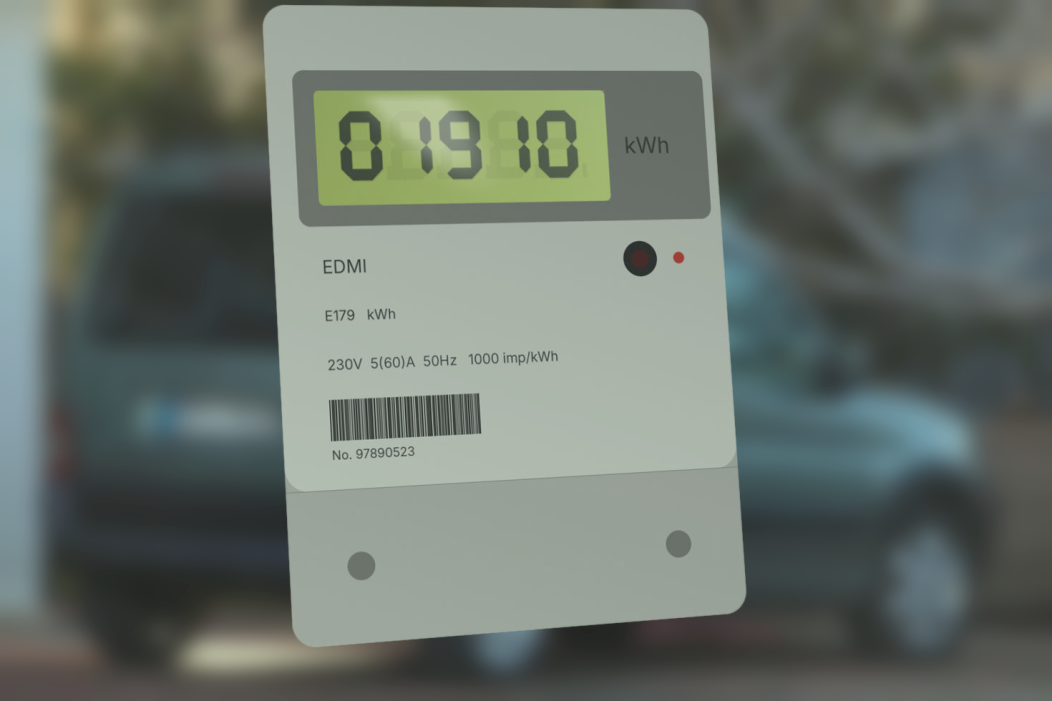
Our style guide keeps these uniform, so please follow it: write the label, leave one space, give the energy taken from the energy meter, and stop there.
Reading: 1910 kWh
